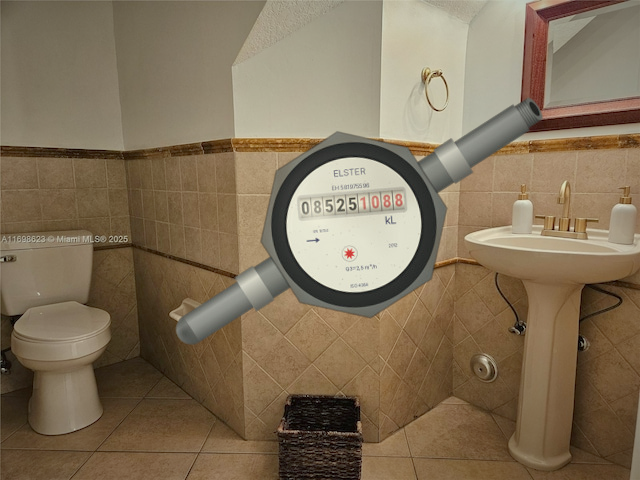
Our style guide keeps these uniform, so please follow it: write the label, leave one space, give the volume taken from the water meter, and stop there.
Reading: 8525.1088 kL
